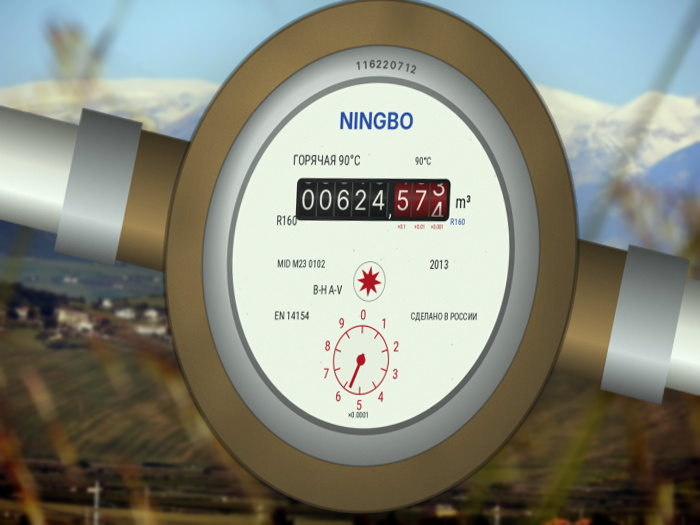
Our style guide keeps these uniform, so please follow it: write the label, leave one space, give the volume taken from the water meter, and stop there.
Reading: 624.5735 m³
